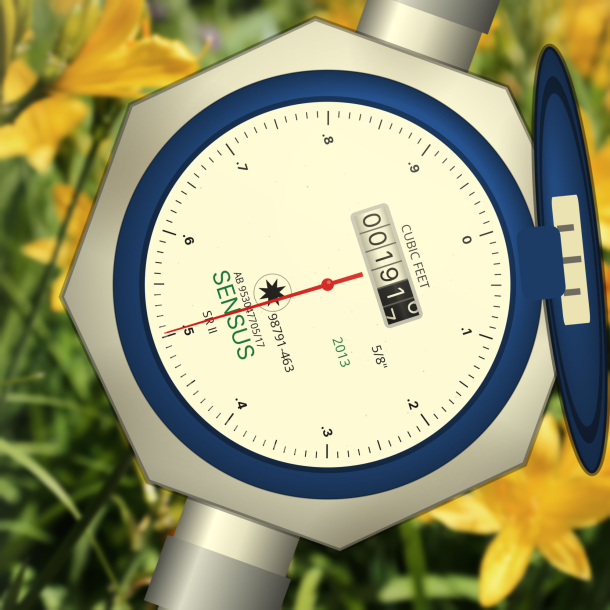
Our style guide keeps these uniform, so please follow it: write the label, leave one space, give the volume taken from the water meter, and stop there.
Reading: 1916.50 ft³
